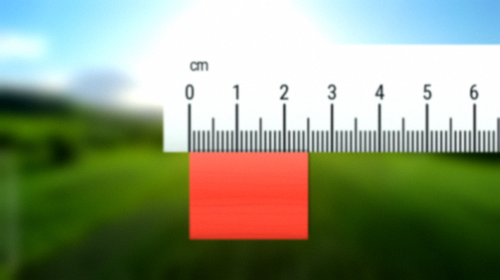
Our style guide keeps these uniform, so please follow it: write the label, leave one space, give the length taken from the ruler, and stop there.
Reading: 2.5 cm
